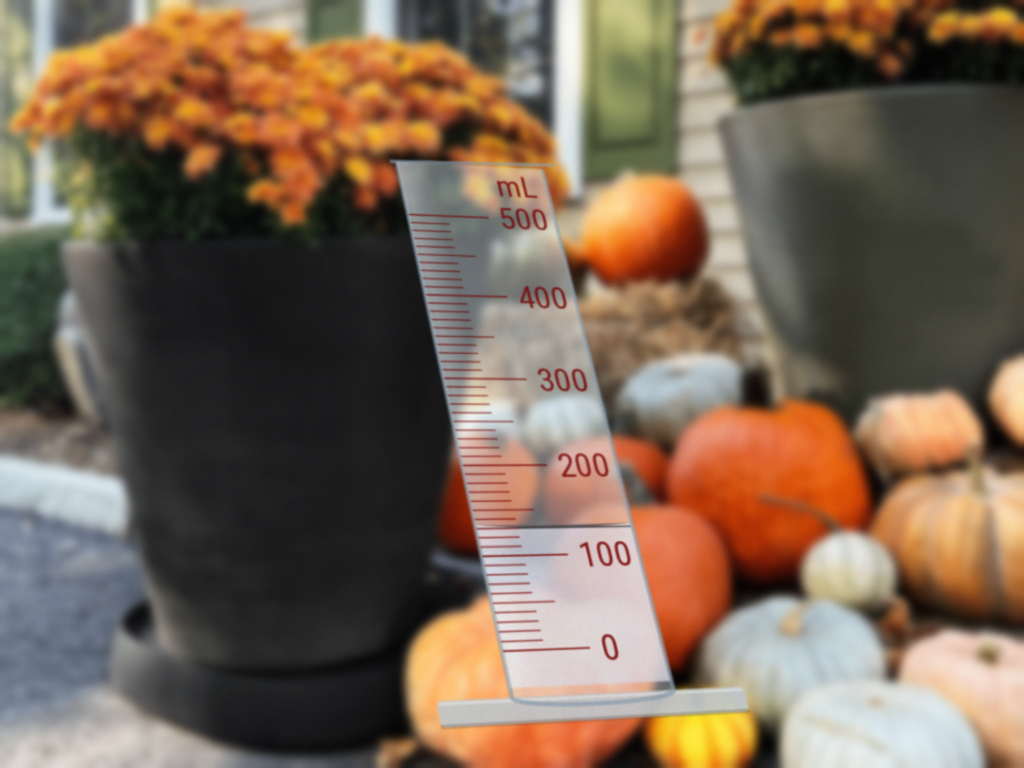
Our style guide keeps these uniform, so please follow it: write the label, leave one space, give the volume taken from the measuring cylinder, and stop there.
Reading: 130 mL
